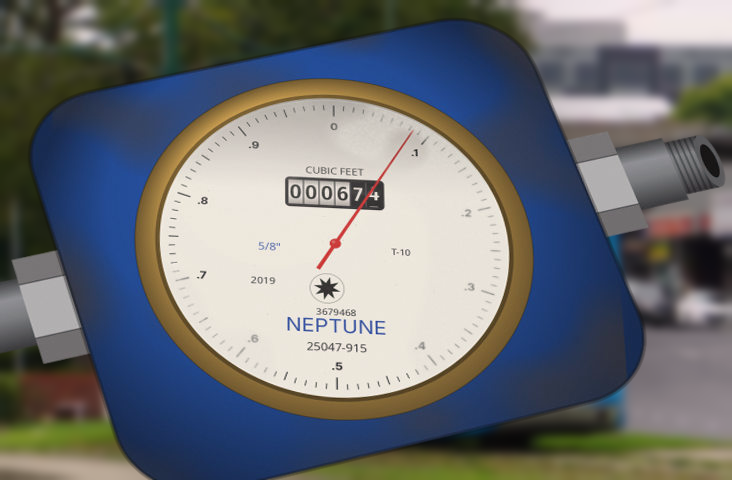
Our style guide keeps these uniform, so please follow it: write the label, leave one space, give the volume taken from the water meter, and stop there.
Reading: 674.08 ft³
